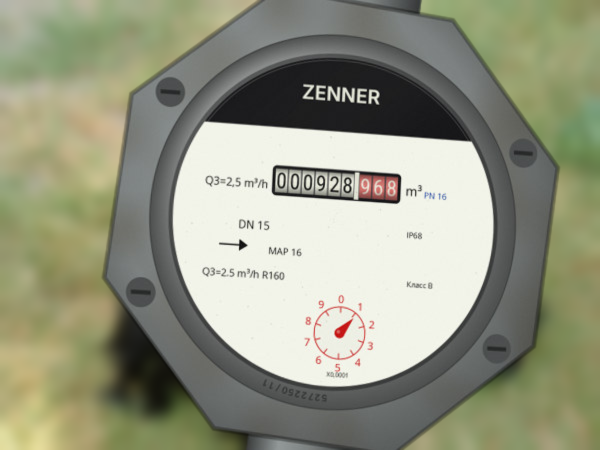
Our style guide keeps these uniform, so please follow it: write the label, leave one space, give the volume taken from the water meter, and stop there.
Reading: 928.9681 m³
